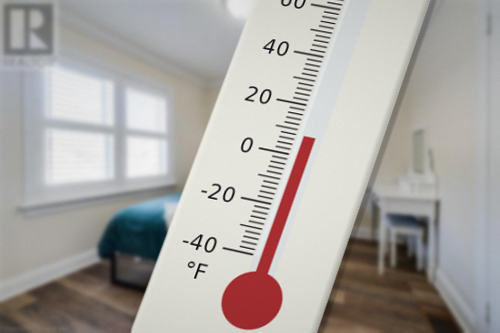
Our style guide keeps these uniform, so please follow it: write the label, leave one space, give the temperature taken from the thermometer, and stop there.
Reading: 8 °F
